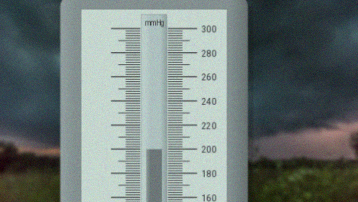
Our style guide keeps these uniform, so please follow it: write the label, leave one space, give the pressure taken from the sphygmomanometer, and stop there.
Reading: 200 mmHg
